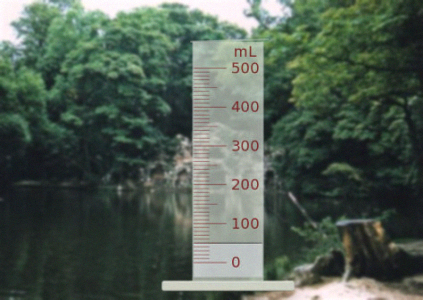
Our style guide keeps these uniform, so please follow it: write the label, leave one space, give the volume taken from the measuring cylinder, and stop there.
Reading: 50 mL
